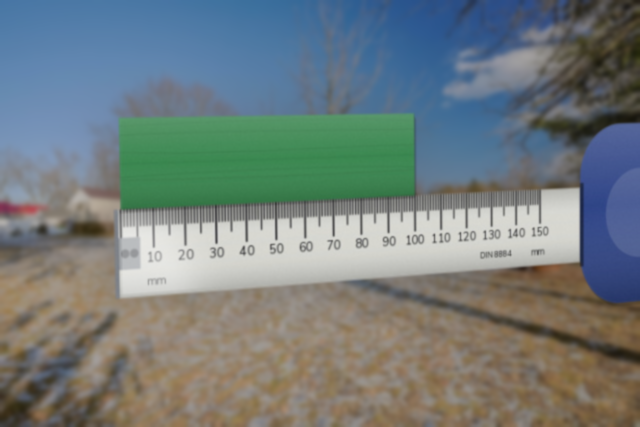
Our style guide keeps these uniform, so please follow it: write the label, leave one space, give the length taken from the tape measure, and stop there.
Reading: 100 mm
